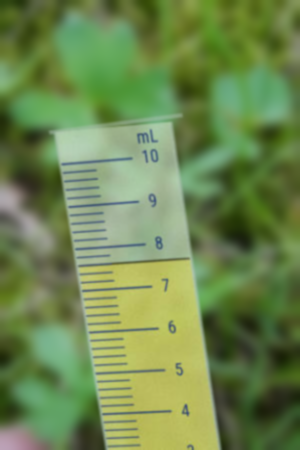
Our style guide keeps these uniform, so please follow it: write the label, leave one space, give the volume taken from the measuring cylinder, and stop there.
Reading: 7.6 mL
